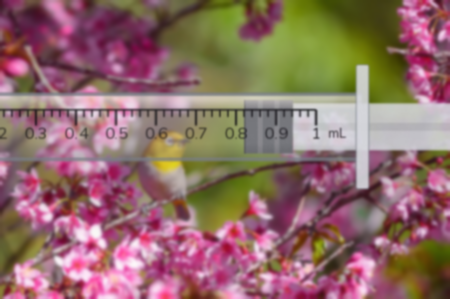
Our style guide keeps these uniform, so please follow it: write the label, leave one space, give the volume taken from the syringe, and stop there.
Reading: 0.82 mL
